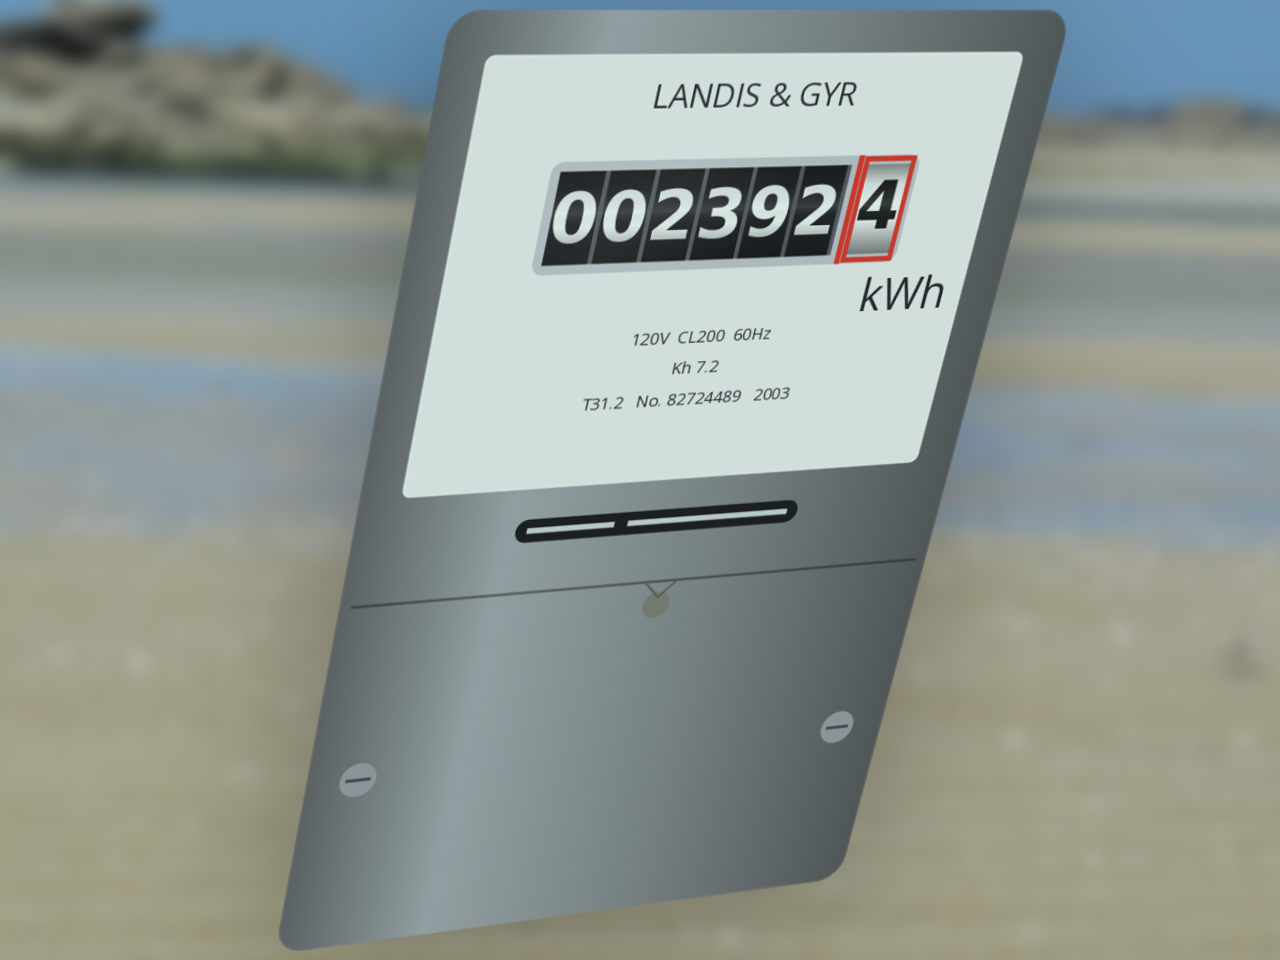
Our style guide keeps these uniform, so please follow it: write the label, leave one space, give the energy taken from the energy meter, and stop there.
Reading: 2392.4 kWh
